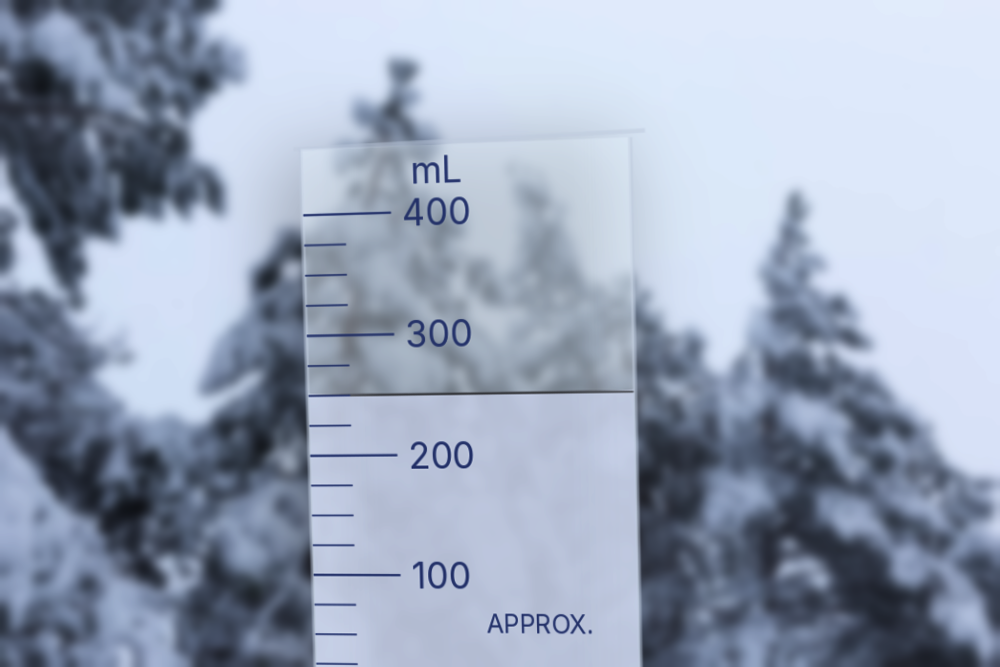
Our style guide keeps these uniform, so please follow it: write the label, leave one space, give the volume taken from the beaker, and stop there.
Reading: 250 mL
